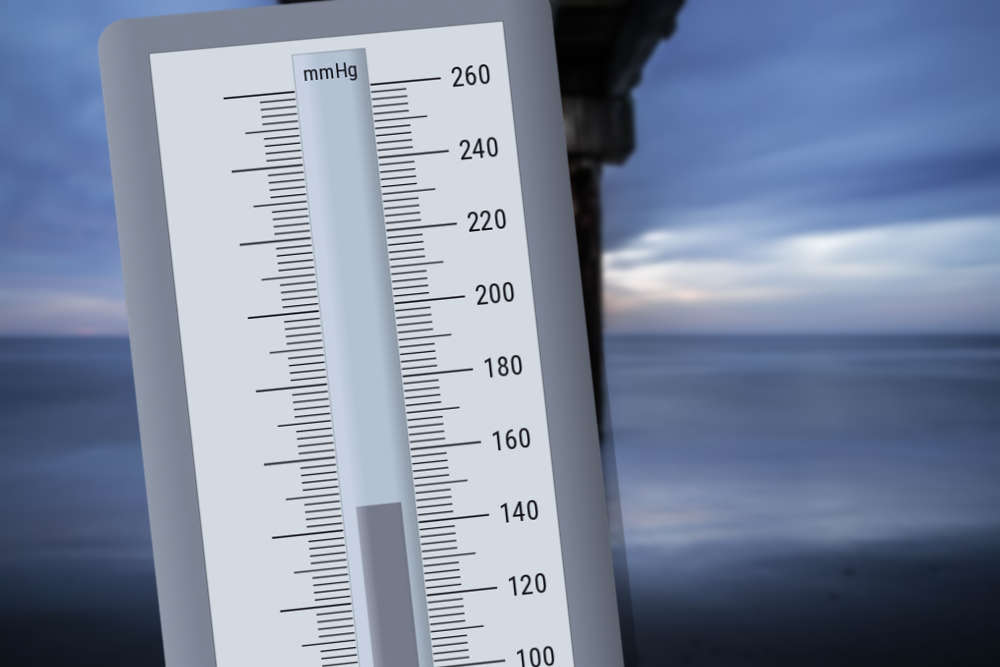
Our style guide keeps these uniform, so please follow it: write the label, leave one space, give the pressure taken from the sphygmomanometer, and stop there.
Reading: 146 mmHg
